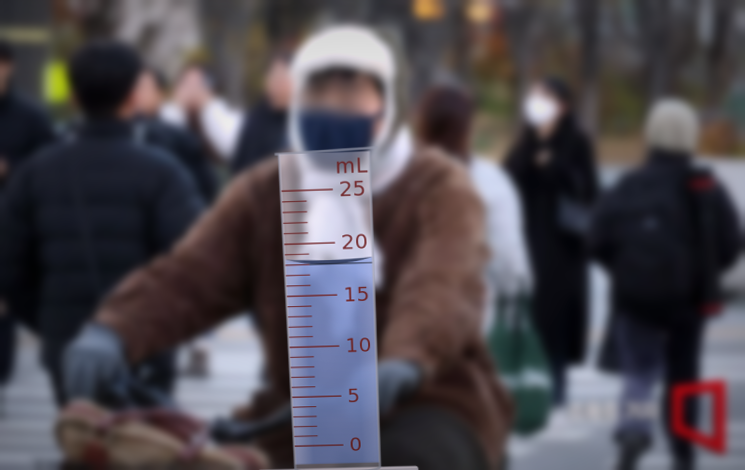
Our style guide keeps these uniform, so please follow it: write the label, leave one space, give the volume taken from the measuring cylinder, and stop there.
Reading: 18 mL
